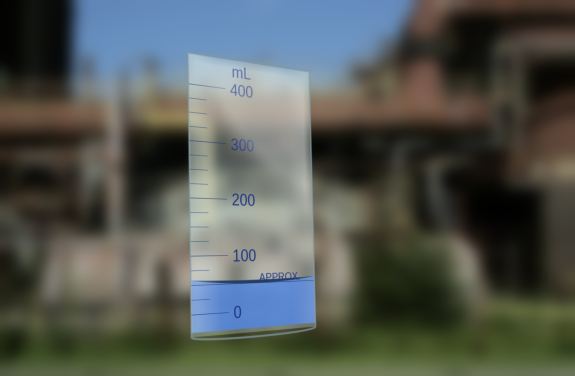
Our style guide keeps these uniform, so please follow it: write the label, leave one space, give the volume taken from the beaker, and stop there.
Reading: 50 mL
